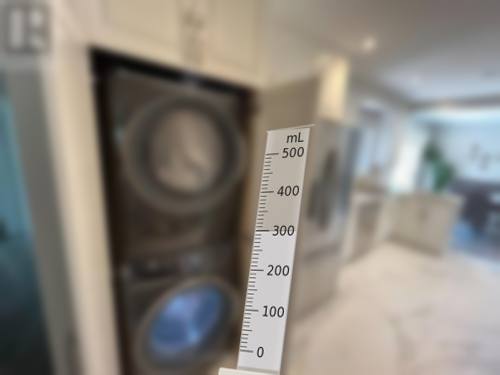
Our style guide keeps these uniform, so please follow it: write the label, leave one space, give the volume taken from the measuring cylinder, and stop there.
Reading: 300 mL
